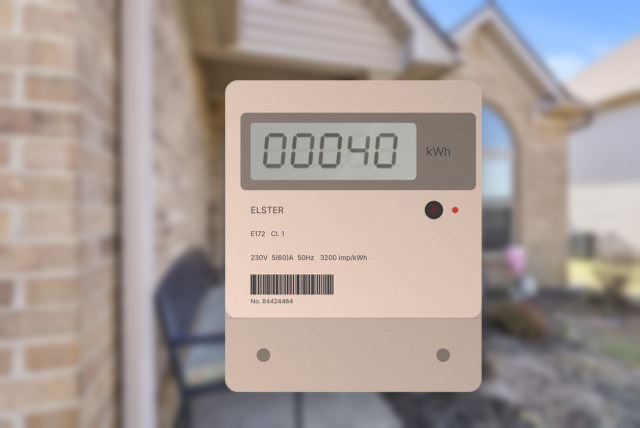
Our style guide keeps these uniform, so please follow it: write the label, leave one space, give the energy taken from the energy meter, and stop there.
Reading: 40 kWh
